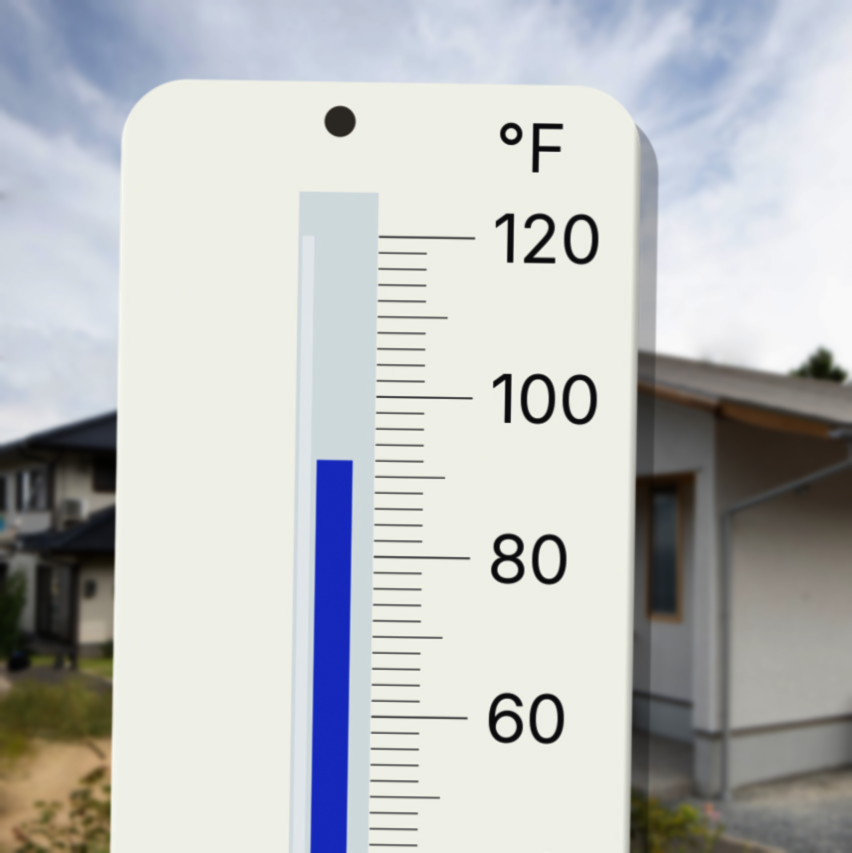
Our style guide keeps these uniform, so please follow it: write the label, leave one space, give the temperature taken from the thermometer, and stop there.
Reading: 92 °F
